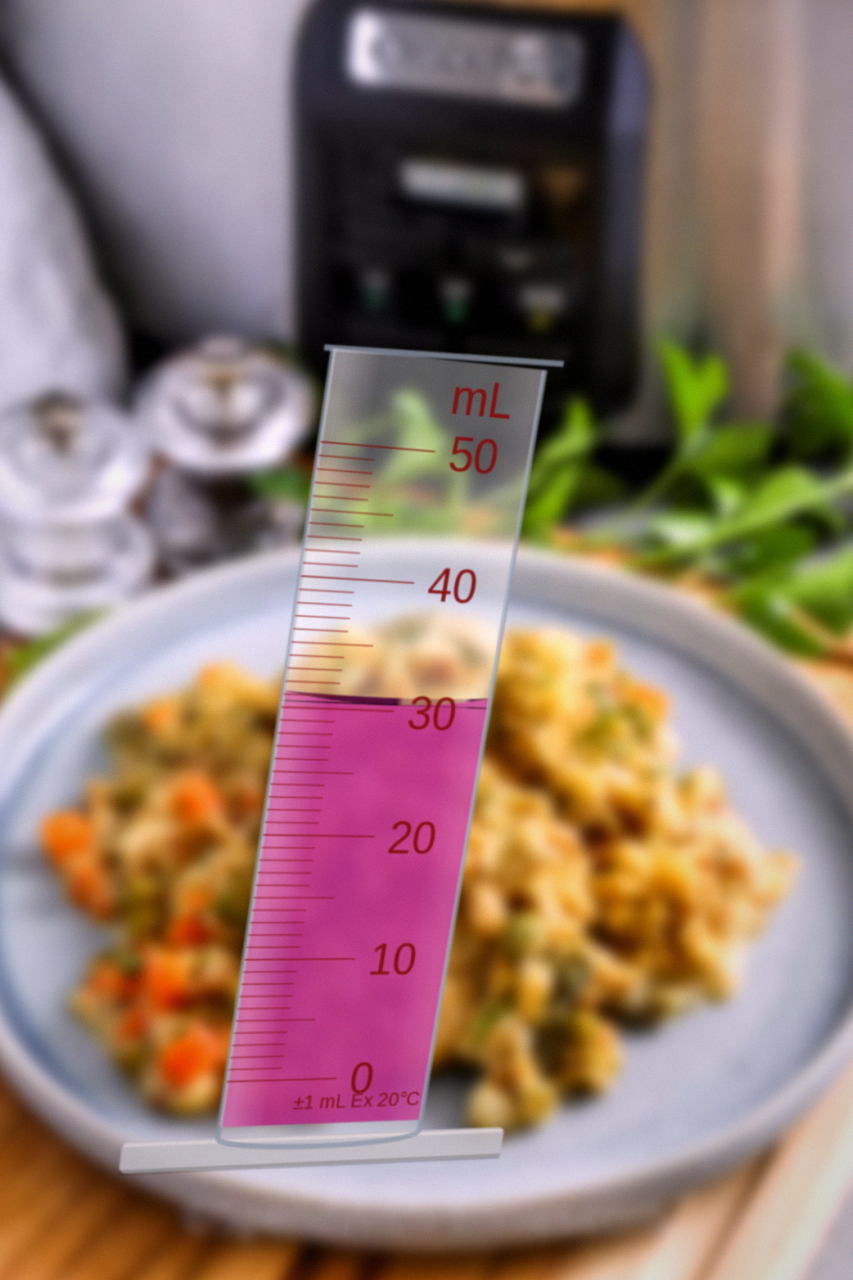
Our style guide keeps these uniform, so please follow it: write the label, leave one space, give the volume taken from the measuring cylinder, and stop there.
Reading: 30.5 mL
